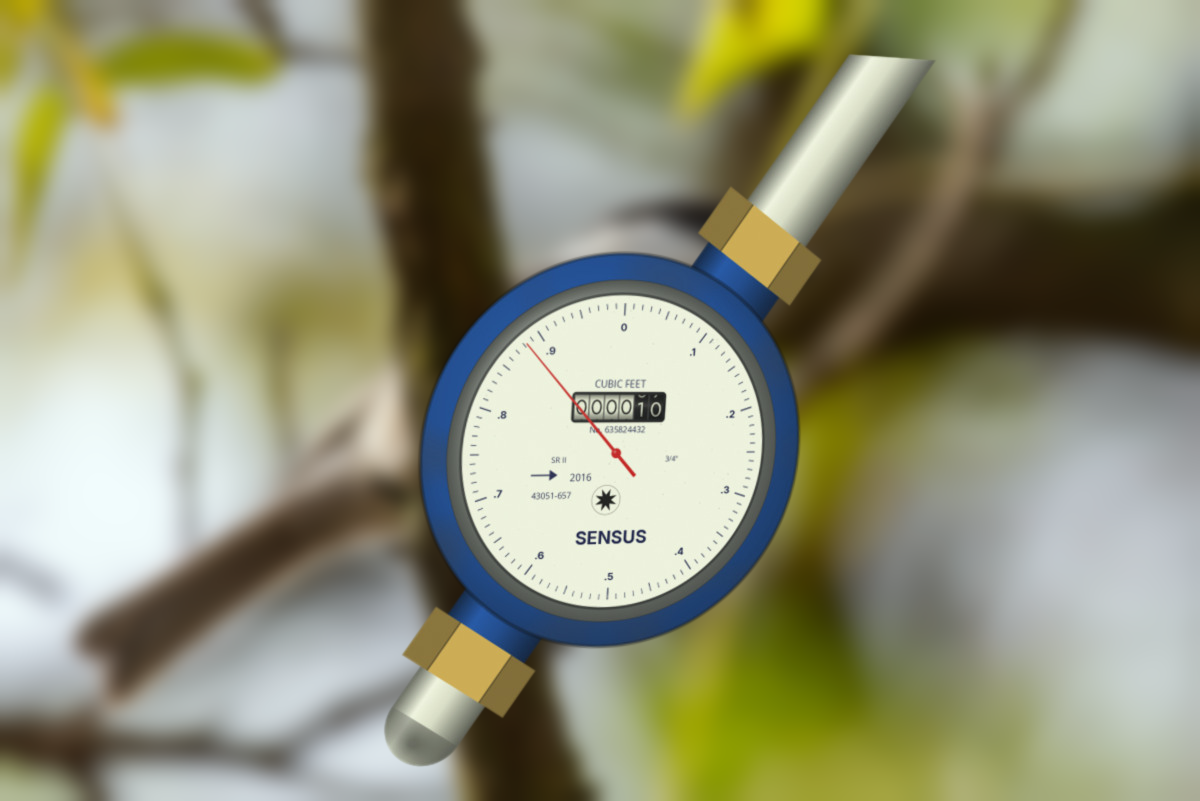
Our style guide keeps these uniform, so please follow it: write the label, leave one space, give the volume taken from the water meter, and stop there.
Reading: 9.88 ft³
